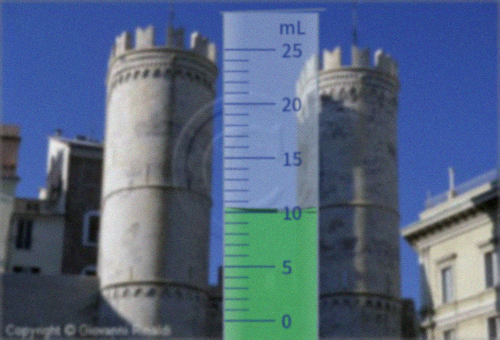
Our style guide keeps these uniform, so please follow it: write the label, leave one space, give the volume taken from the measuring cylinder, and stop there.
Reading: 10 mL
